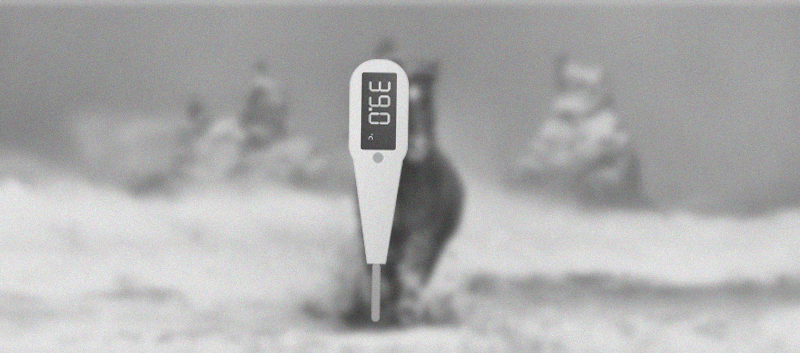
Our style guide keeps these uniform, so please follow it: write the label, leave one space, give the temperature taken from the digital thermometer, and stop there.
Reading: 39.0 °C
